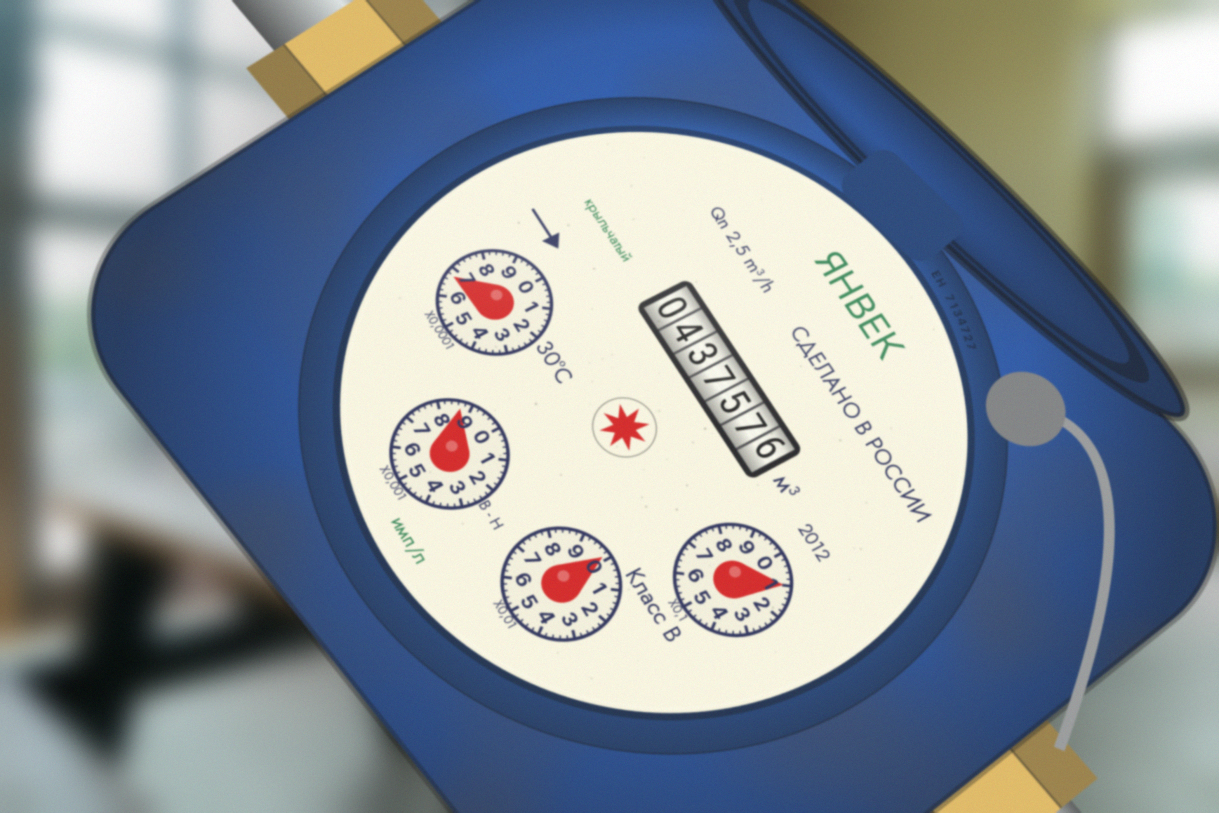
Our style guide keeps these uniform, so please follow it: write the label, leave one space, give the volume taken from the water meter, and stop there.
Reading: 437576.0986 m³
